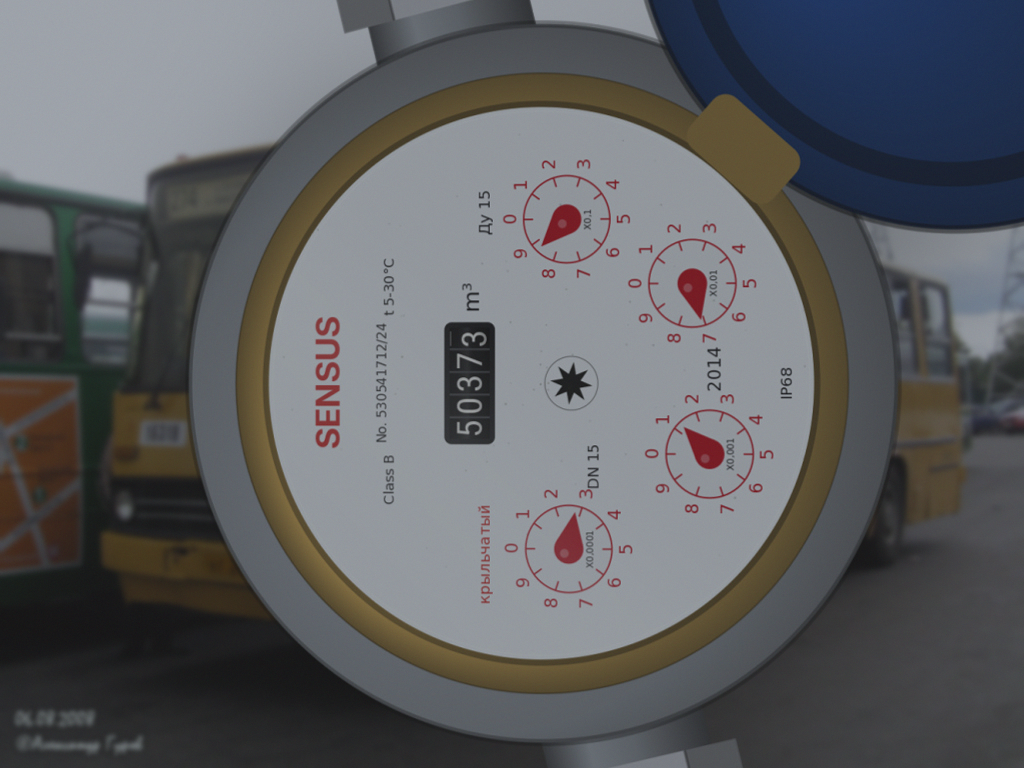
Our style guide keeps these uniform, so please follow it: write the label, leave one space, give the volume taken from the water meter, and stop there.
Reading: 50372.8712 m³
